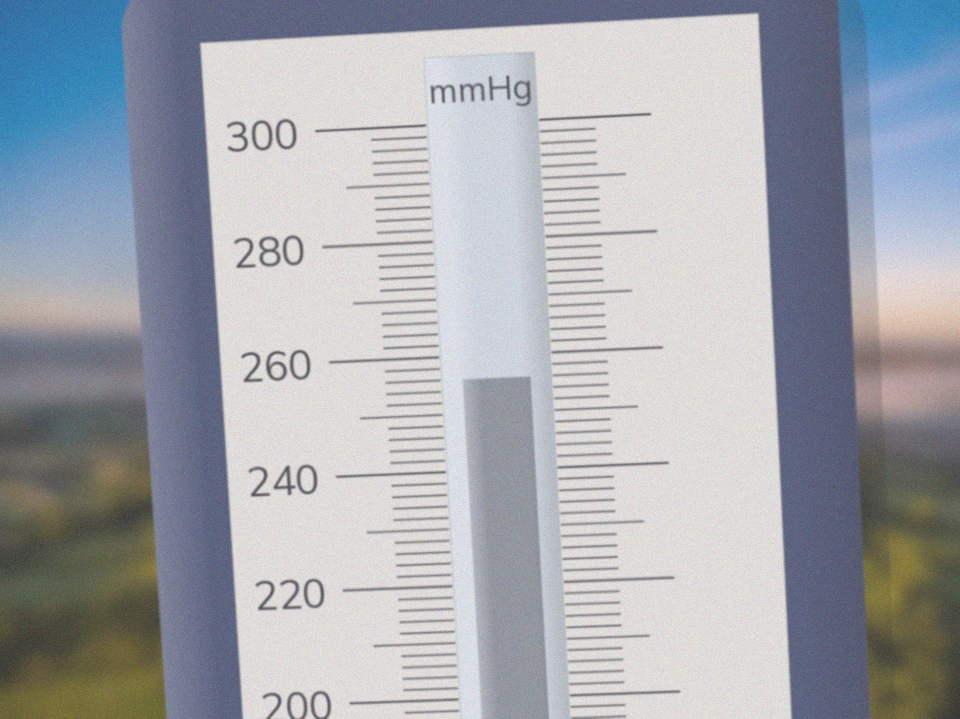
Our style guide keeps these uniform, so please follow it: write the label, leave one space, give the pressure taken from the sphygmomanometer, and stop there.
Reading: 256 mmHg
